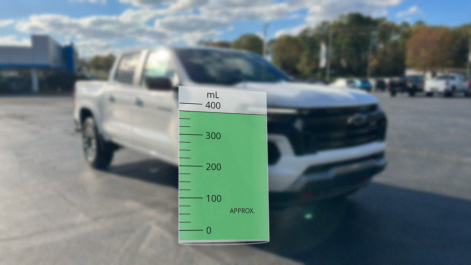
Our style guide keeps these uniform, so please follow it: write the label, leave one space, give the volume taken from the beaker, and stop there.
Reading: 375 mL
